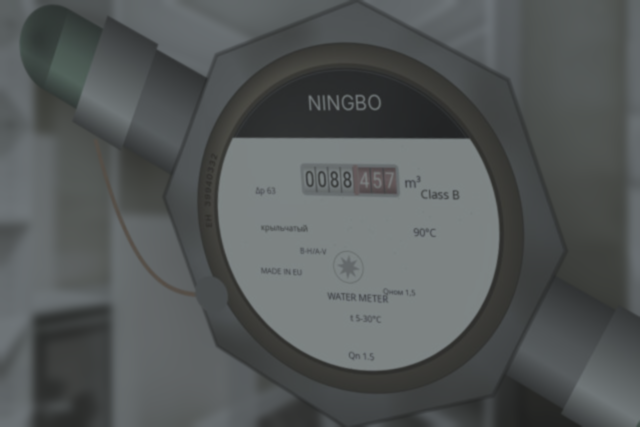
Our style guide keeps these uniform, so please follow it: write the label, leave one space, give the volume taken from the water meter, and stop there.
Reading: 88.457 m³
